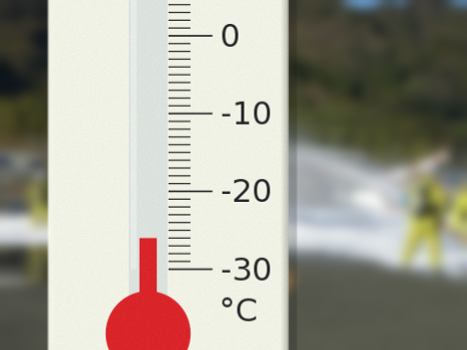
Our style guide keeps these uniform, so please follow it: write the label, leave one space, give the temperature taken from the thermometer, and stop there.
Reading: -26 °C
